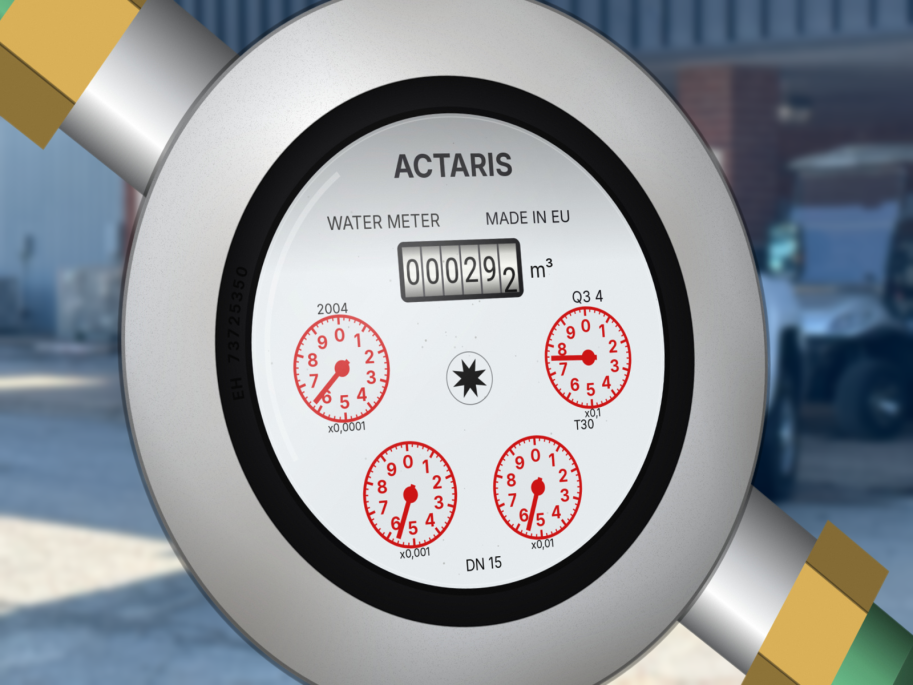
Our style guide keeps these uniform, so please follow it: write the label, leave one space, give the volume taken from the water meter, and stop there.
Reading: 291.7556 m³
